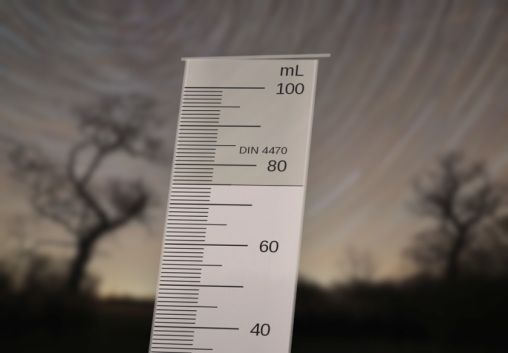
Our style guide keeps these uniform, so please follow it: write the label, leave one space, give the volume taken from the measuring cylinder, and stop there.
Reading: 75 mL
